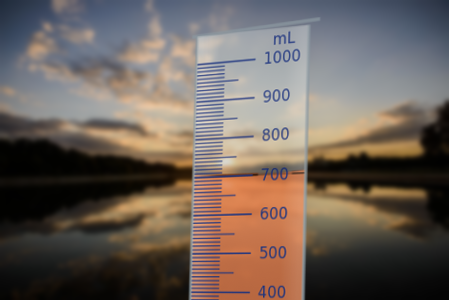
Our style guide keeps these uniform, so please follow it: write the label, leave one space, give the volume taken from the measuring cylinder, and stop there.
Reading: 700 mL
